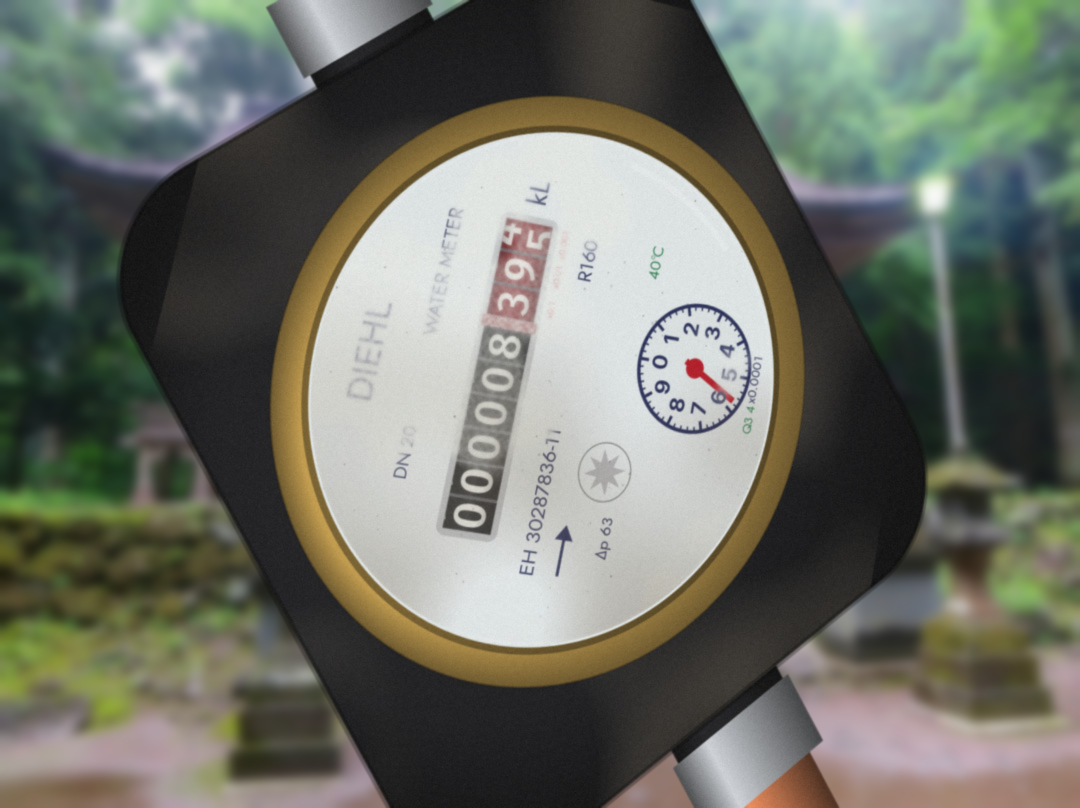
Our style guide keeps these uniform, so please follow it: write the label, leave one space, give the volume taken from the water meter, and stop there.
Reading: 8.3945 kL
